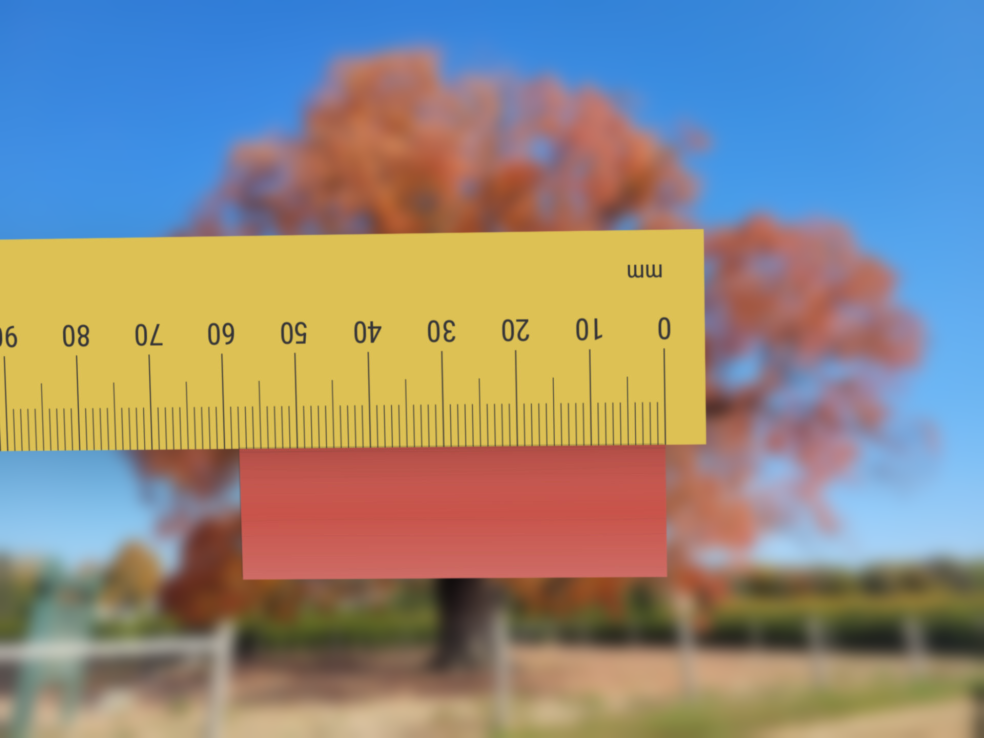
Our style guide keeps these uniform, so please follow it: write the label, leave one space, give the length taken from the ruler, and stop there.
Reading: 58 mm
